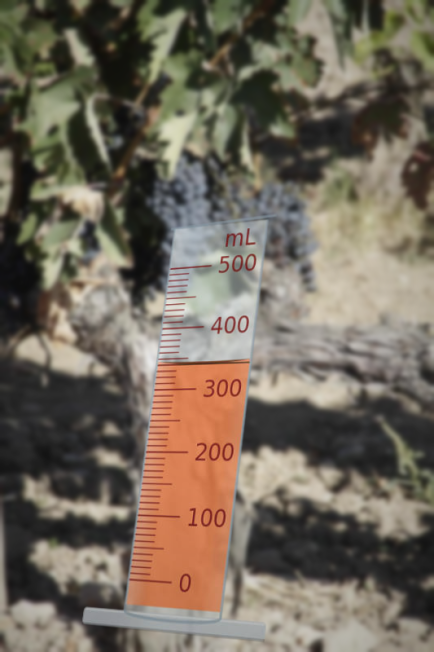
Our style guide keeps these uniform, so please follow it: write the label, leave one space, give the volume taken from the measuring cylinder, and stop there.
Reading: 340 mL
